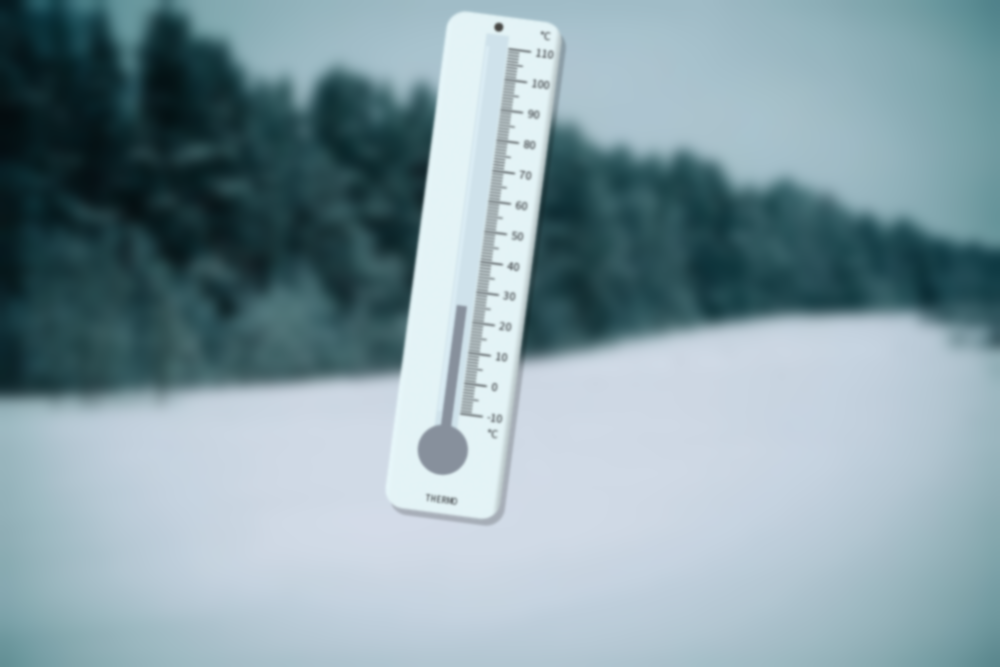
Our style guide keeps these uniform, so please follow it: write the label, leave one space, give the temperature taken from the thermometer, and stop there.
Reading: 25 °C
